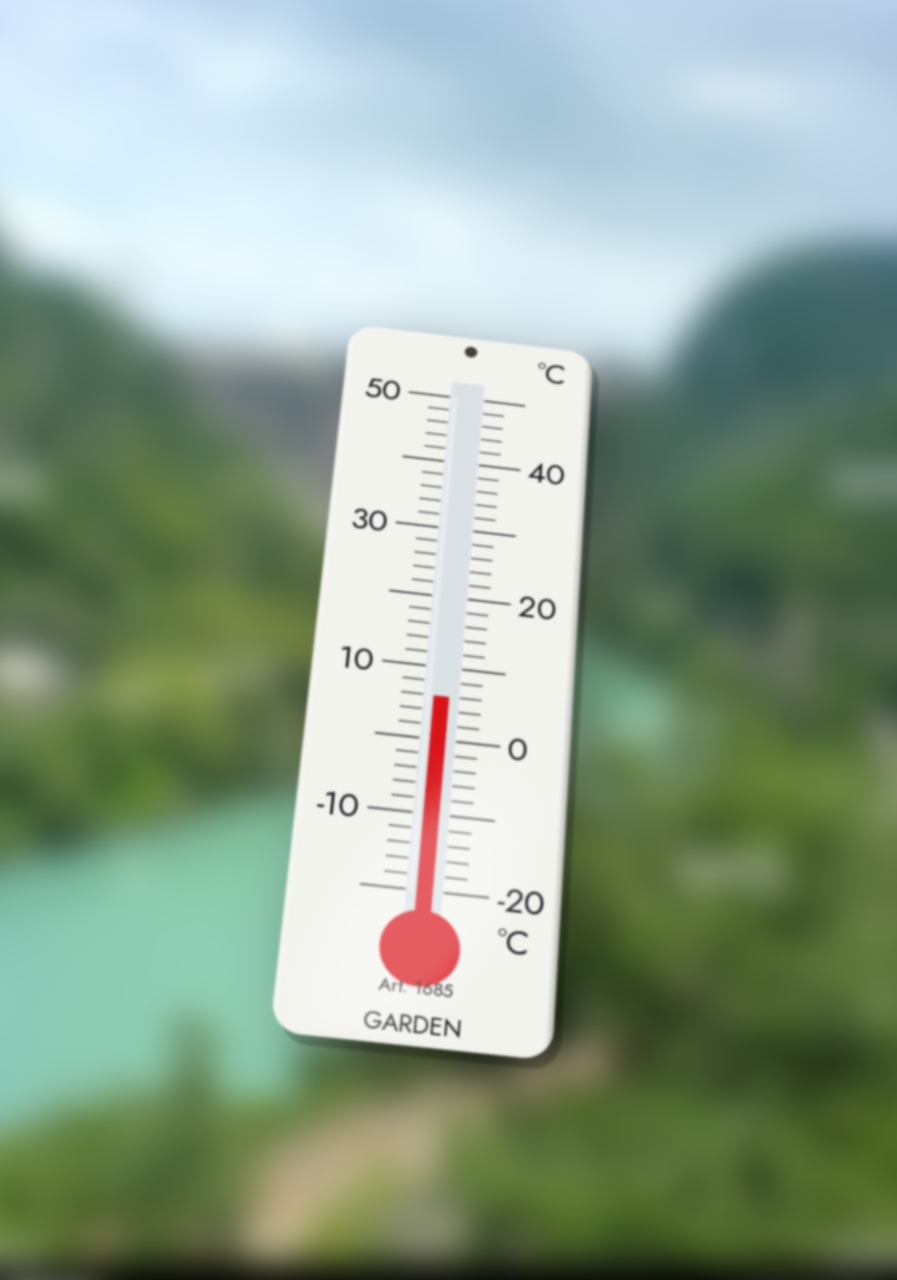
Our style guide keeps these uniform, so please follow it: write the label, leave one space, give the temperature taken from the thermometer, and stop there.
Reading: 6 °C
